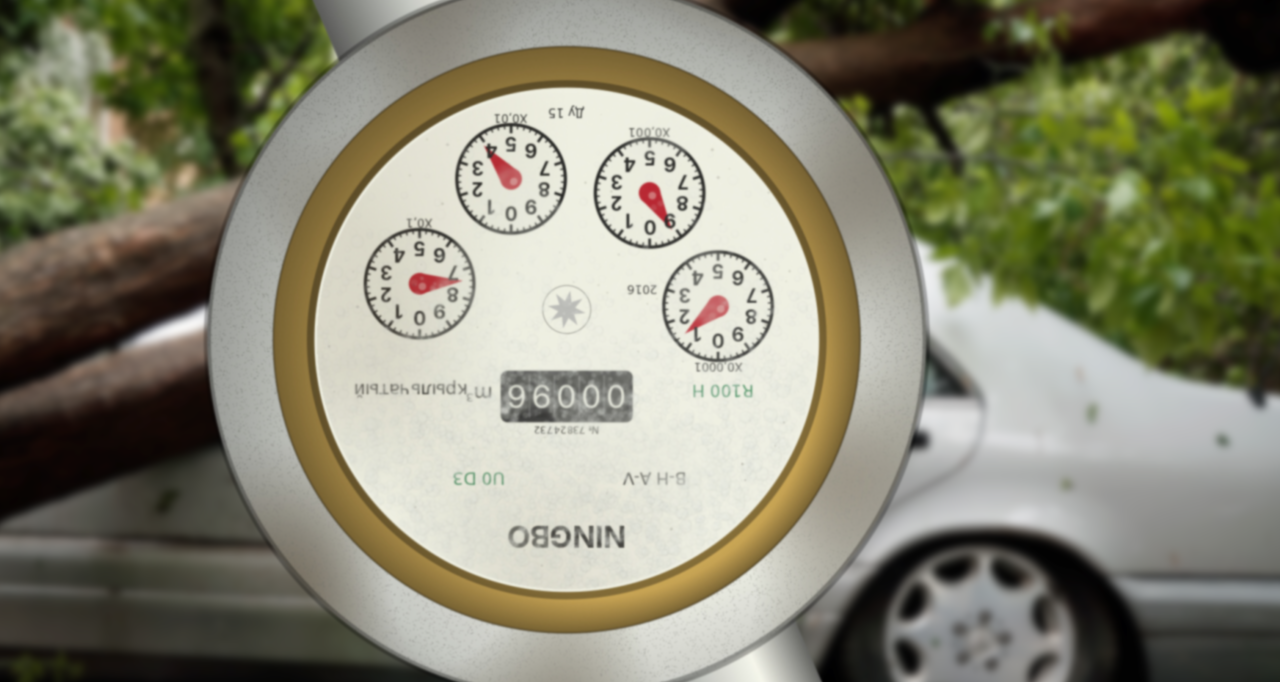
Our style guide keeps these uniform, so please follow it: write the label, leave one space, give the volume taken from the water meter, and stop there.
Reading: 96.7391 m³
